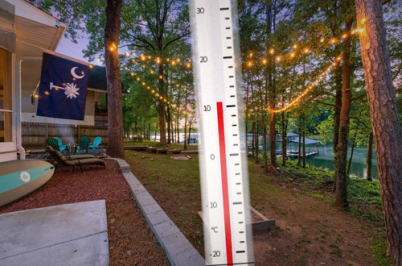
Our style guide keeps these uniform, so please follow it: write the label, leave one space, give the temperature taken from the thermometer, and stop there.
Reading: 11 °C
